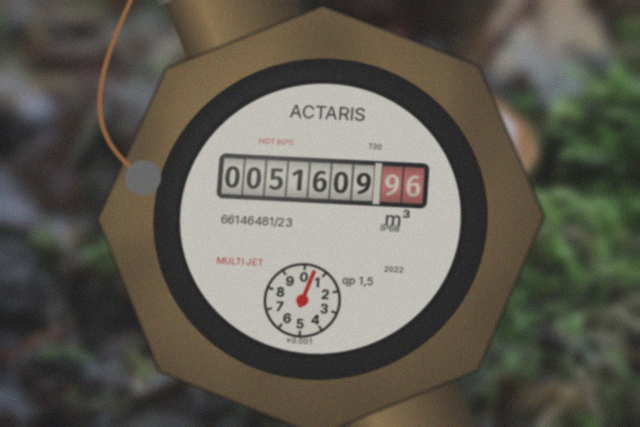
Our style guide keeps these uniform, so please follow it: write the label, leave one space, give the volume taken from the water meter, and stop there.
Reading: 51609.960 m³
